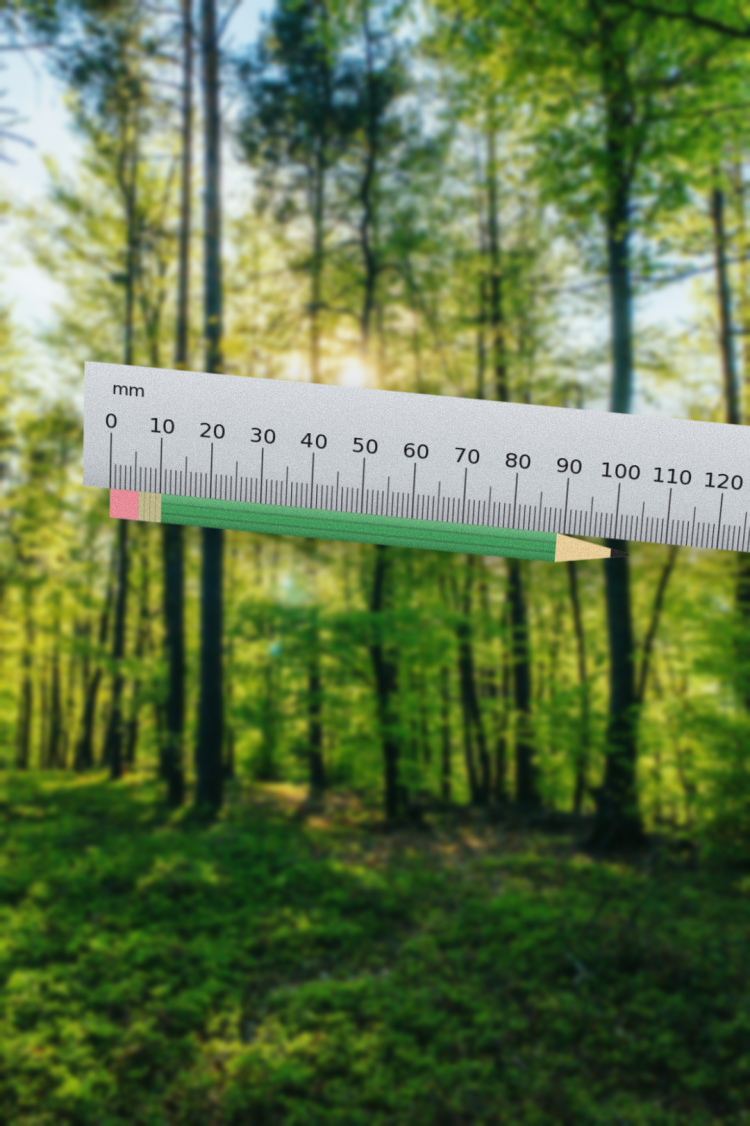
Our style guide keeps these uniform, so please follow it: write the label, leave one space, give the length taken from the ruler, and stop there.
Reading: 103 mm
